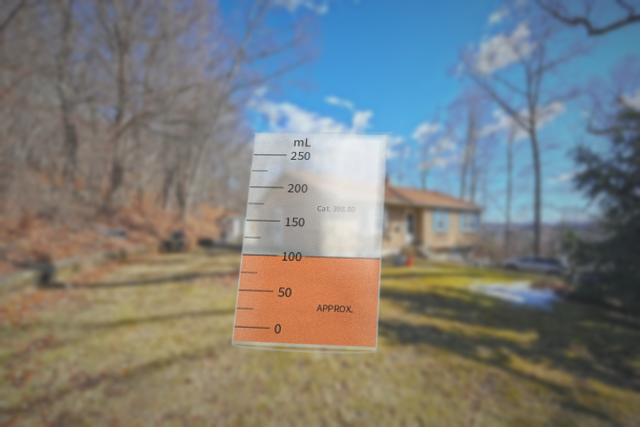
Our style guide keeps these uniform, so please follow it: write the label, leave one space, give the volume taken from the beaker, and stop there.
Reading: 100 mL
